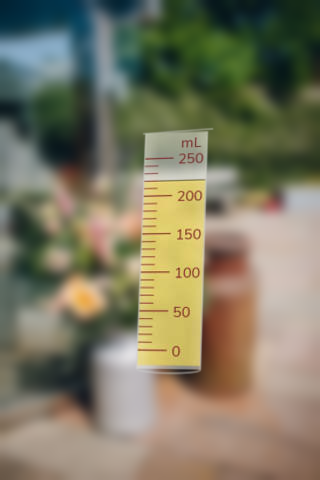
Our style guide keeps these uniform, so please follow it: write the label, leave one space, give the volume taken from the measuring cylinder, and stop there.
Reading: 220 mL
